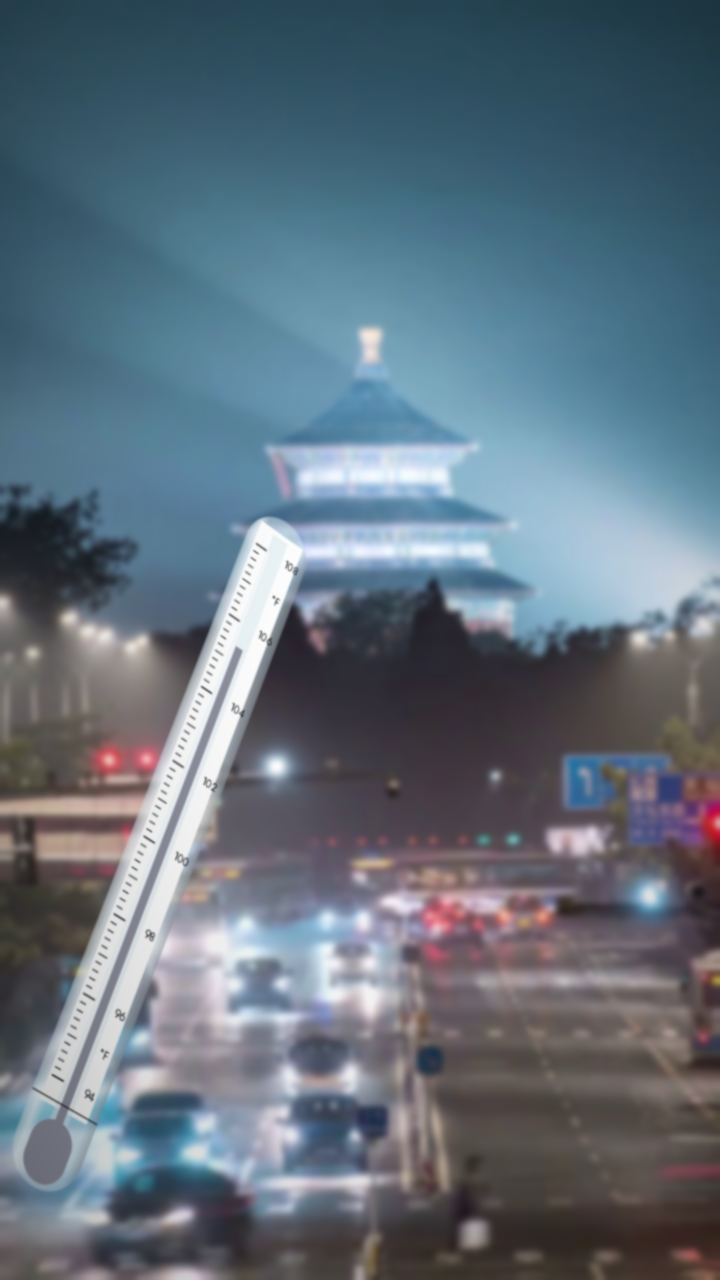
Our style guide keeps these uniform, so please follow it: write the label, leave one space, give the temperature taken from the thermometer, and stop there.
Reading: 105.4 °F
